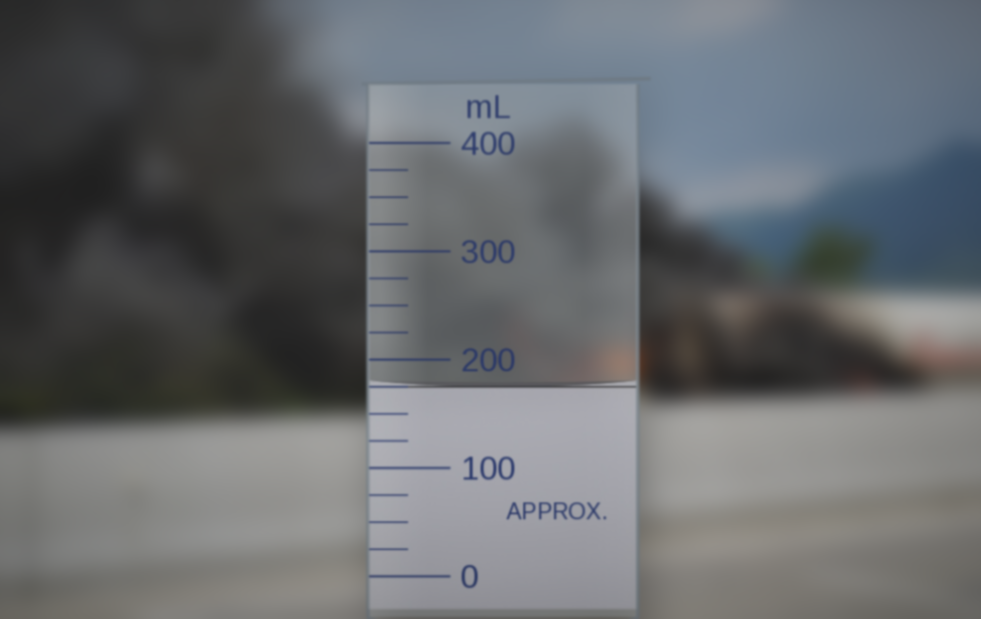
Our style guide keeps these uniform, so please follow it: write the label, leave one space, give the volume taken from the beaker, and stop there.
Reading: 175 mL
